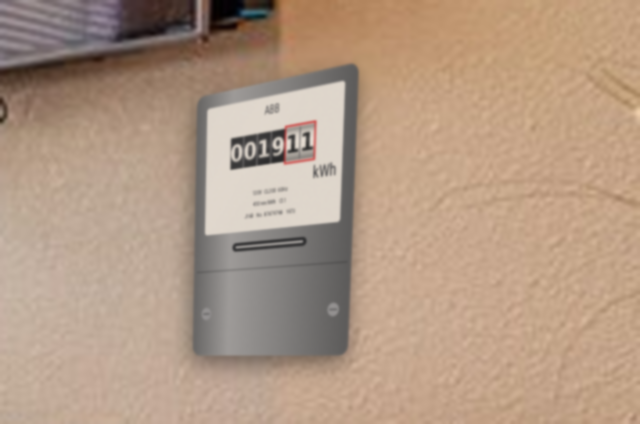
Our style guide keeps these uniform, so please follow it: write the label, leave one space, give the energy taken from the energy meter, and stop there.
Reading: 19.11 kWh
